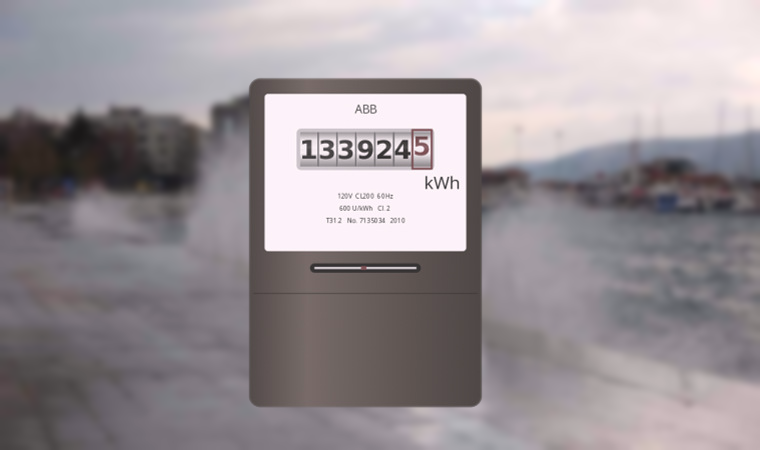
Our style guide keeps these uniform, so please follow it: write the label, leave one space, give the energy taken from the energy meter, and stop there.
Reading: 133924.5 kWh
